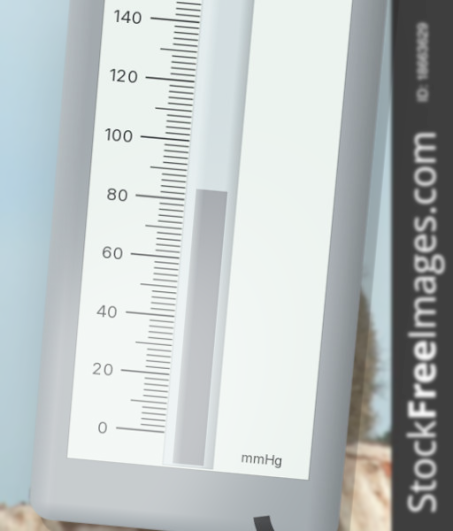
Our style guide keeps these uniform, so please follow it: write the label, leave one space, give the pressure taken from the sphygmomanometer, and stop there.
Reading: 84 mmHg
